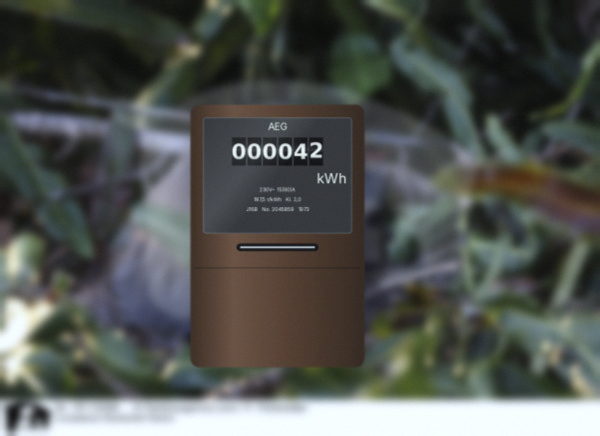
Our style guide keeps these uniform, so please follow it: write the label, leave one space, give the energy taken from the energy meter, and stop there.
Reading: 42 kWh
